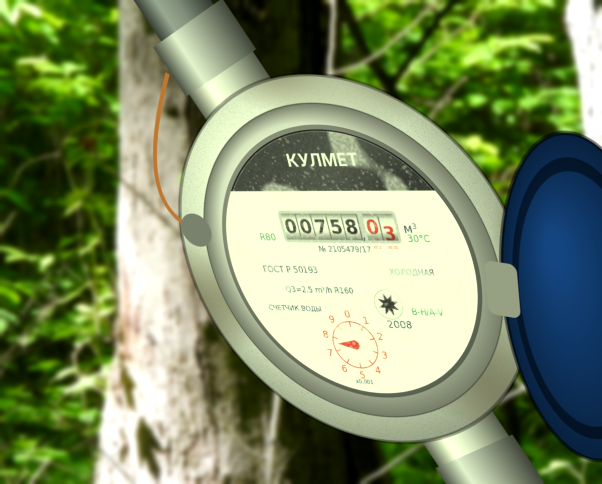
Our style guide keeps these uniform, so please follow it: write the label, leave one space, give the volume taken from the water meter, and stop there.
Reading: 758.027 m³
